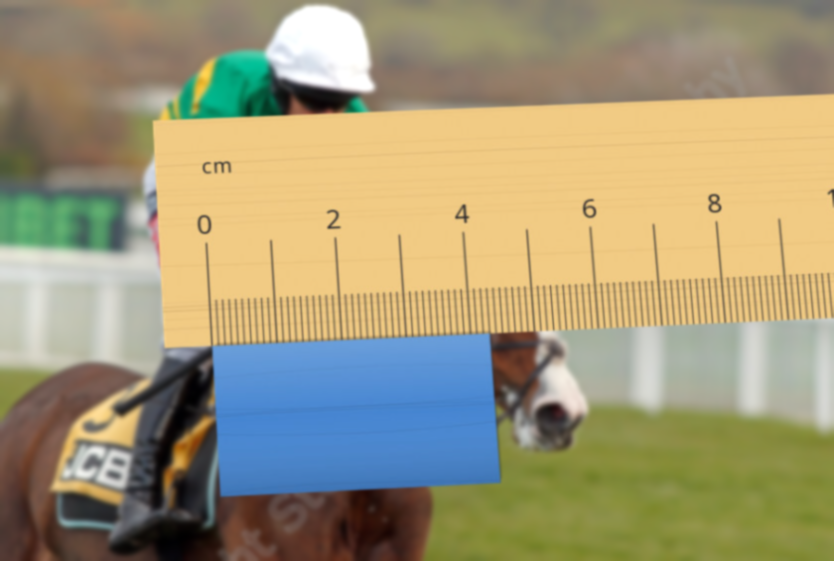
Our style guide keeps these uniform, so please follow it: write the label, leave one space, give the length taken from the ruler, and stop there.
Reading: 4.3 cm
